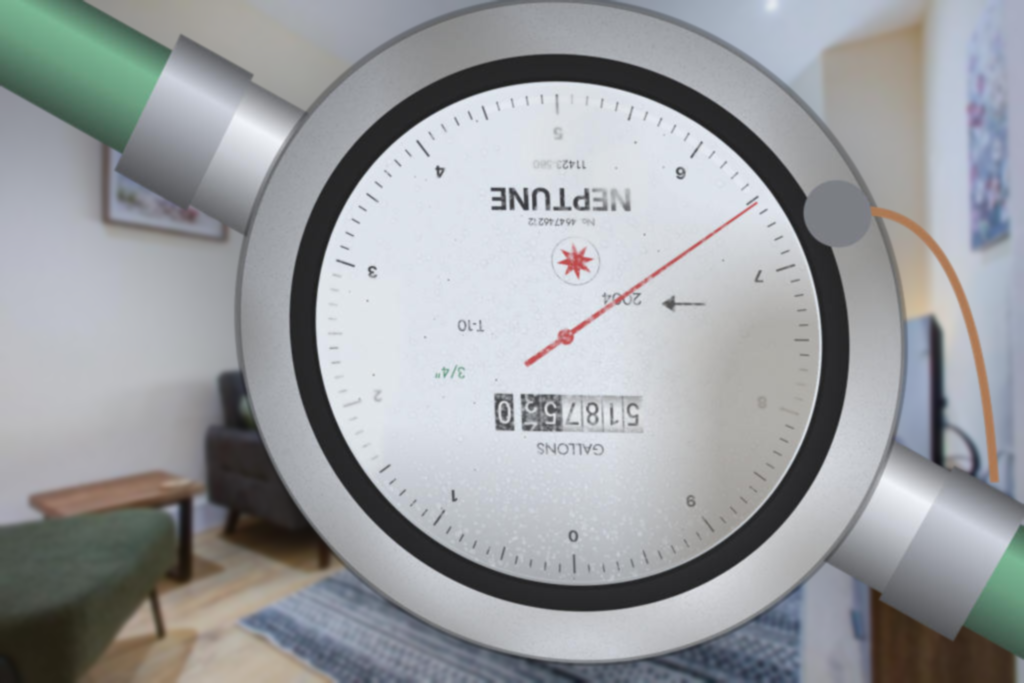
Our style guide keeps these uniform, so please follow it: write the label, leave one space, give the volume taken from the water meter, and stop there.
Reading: 5187526.5 gal
